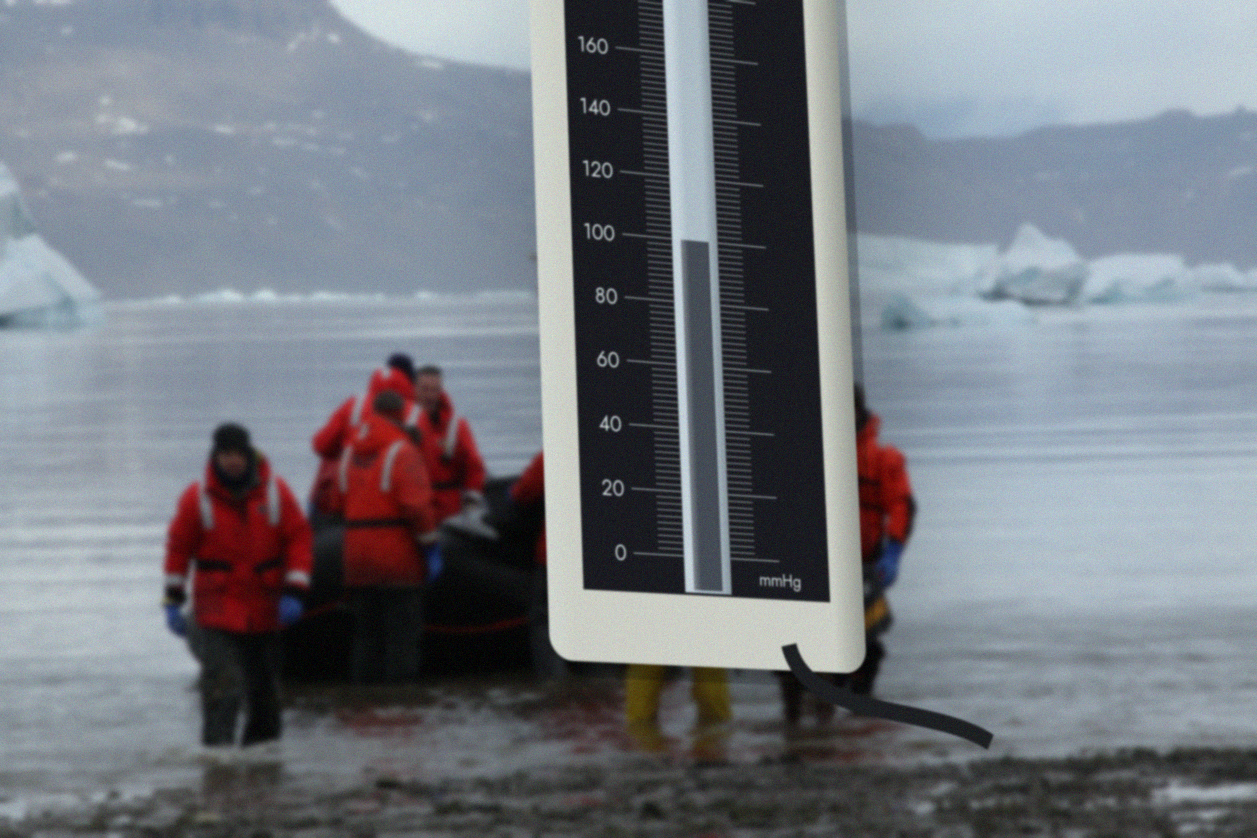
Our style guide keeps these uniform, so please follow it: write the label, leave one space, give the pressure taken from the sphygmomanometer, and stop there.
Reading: 100 mmHg
